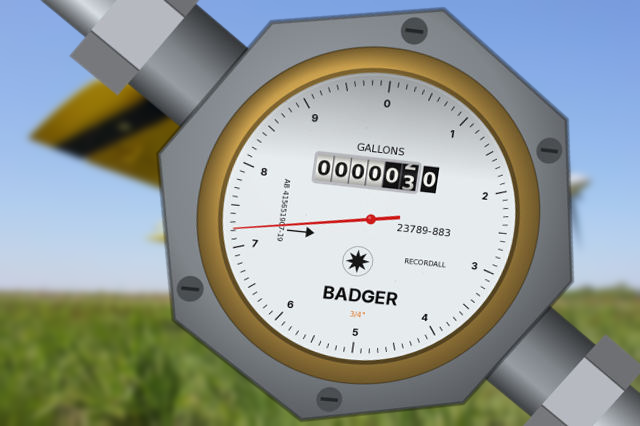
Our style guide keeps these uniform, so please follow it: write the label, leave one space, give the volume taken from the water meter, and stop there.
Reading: 27.2 gal
